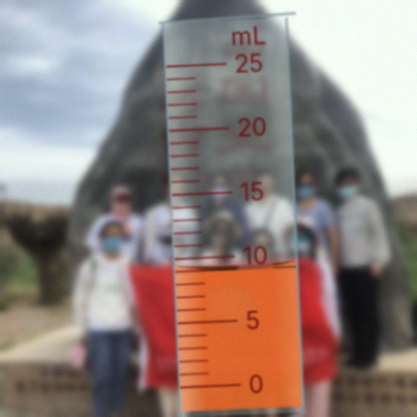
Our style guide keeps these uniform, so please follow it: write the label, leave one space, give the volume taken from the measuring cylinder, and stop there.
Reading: 9 mL
